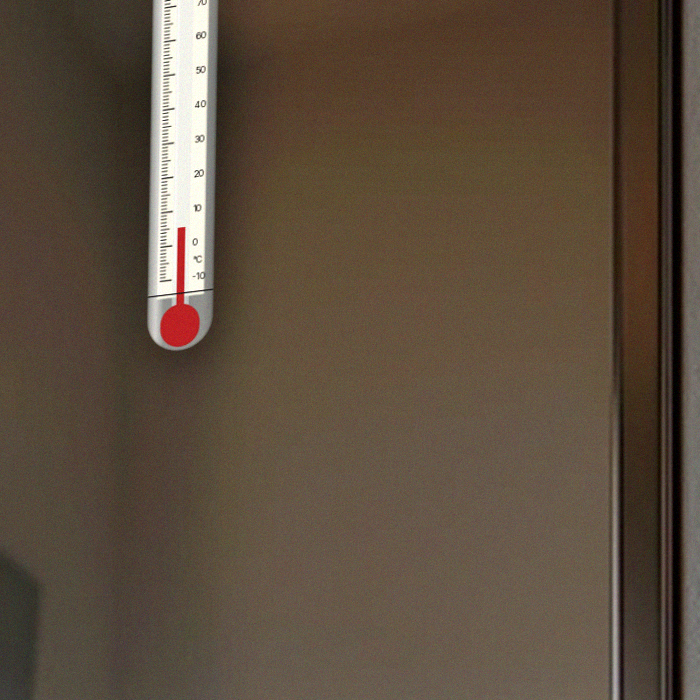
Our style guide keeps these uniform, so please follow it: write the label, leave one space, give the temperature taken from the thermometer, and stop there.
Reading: 5 °C
